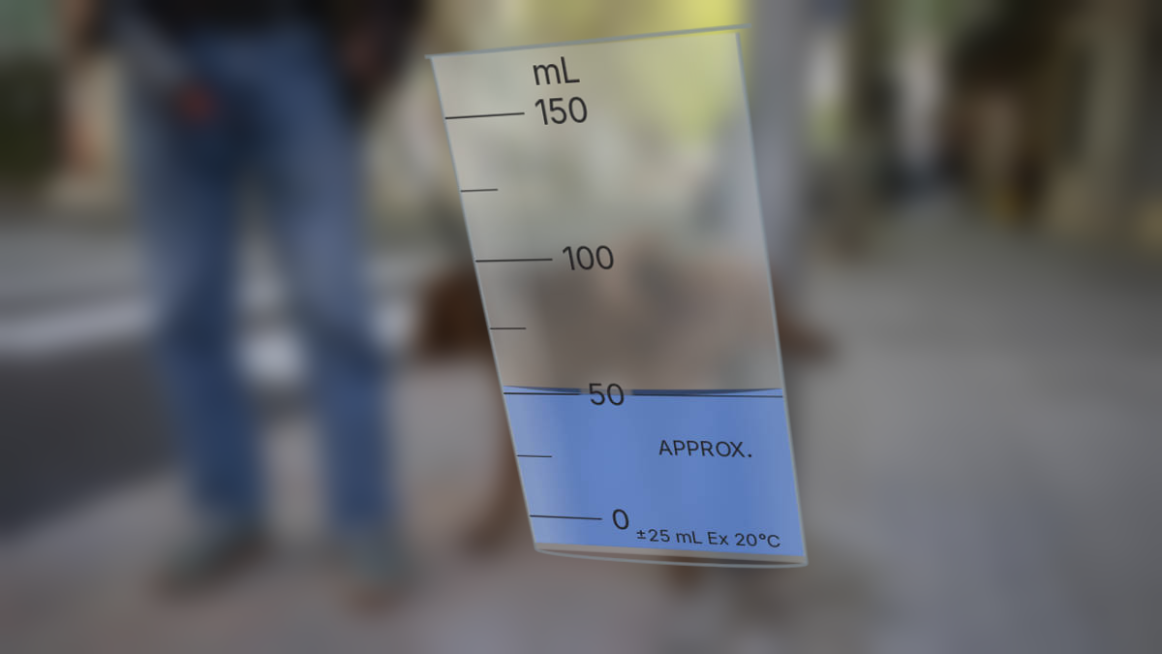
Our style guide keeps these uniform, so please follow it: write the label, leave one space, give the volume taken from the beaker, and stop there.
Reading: 50 mL
